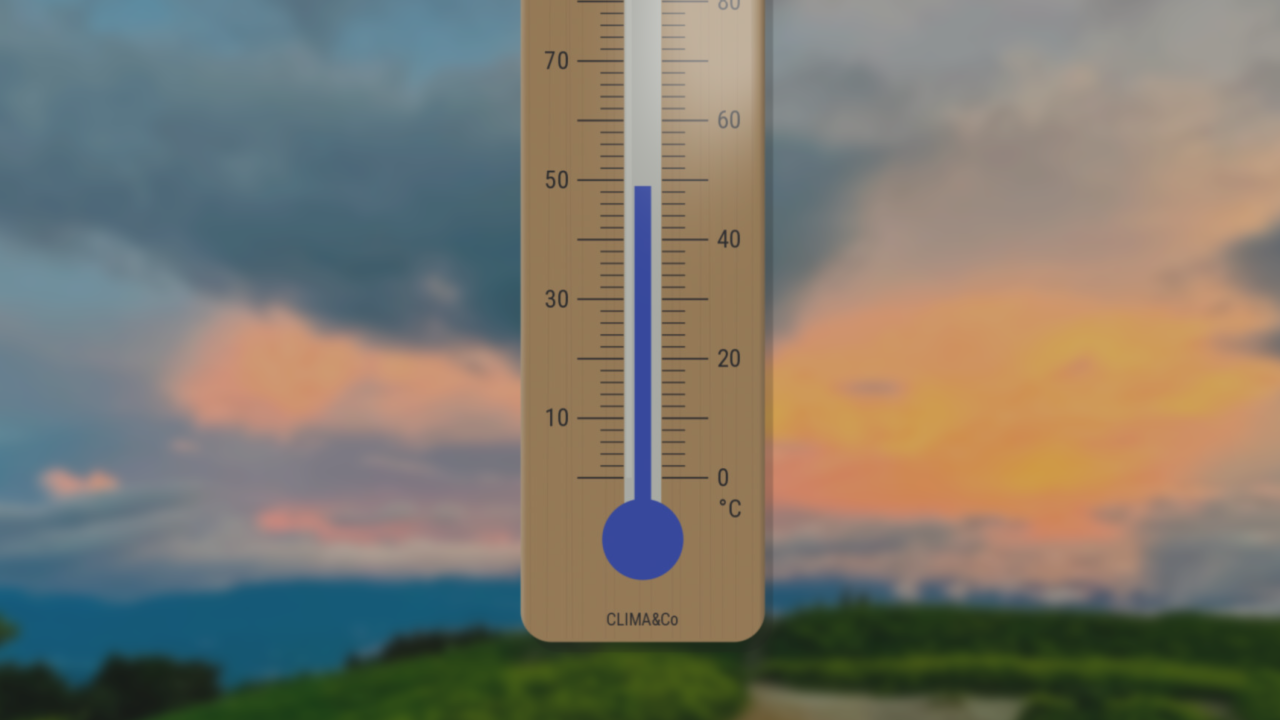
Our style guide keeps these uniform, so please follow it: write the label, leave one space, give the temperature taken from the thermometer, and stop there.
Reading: 49 °C
